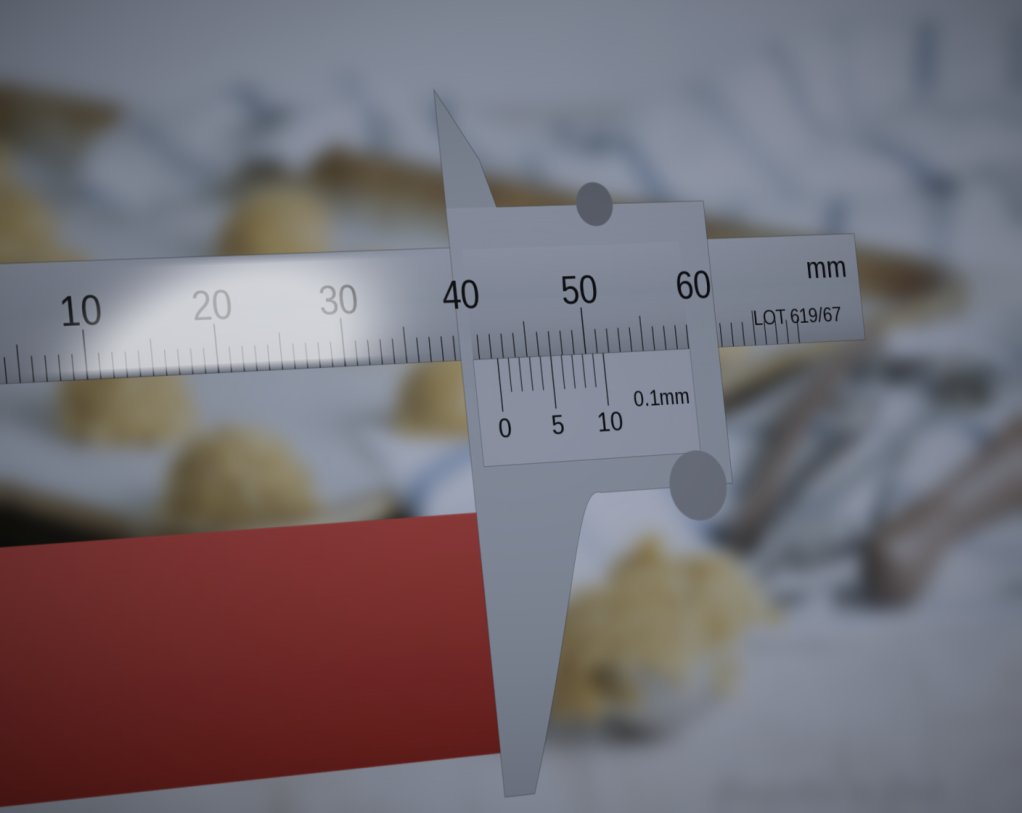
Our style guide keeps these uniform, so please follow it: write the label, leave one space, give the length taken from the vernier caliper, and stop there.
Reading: 42.5 mm
